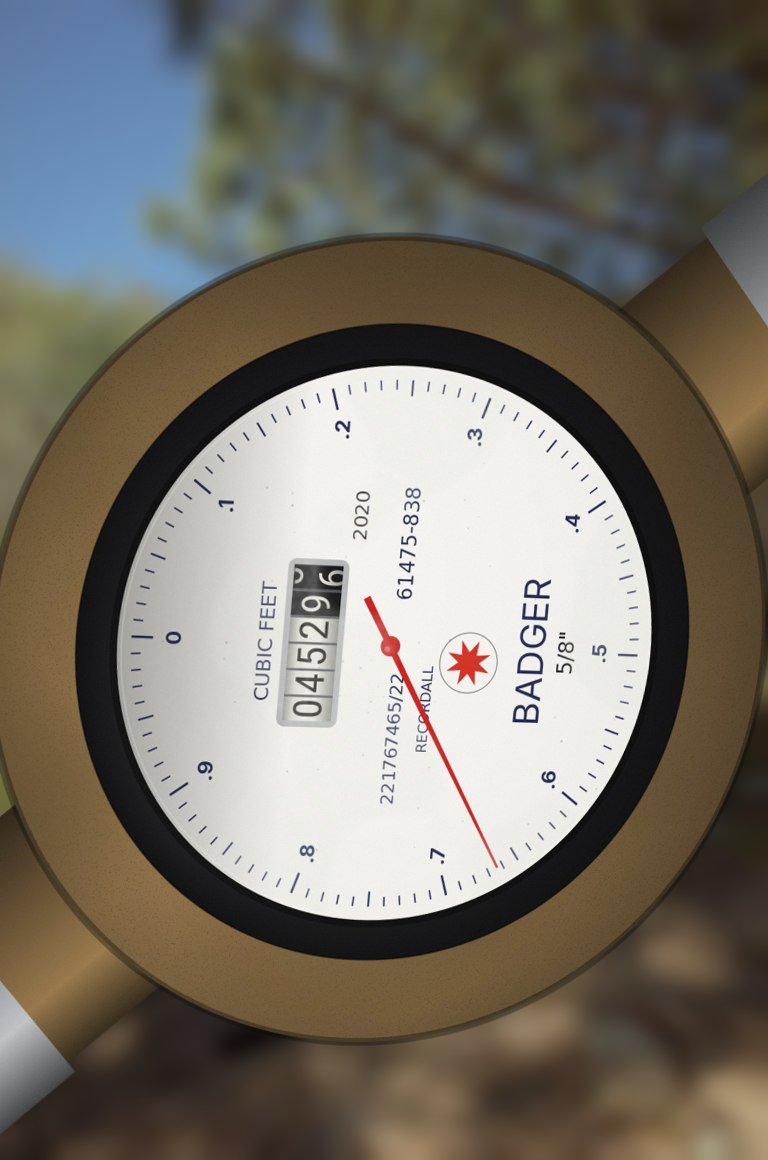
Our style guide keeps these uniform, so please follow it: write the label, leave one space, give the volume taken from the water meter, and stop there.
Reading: 45295.66 ft³
